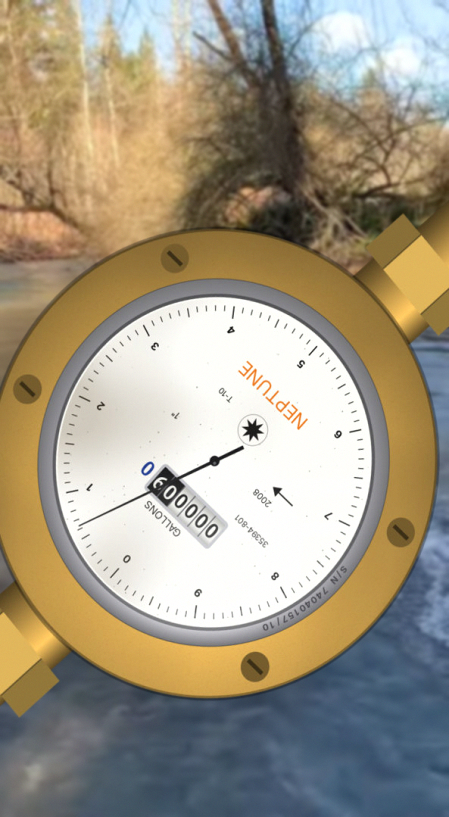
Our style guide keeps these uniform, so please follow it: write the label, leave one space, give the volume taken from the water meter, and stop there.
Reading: 90.6 gal
